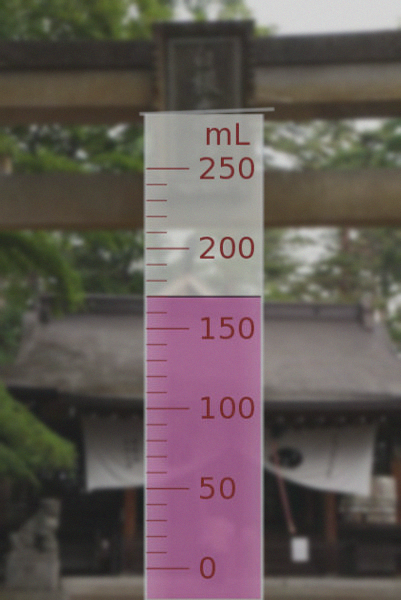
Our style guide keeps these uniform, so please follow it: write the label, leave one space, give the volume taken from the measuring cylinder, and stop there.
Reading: 170 mL
